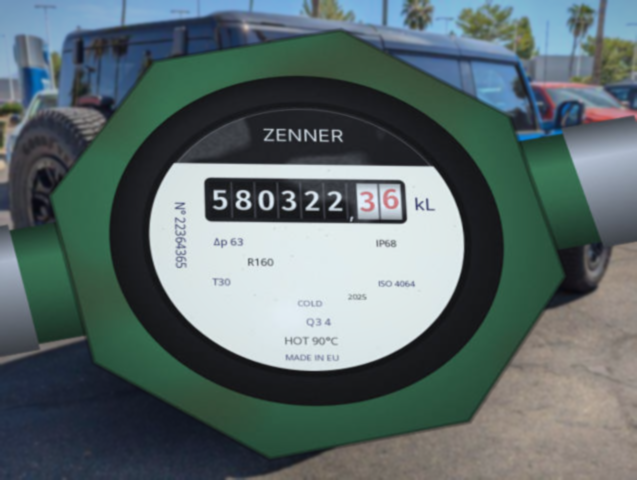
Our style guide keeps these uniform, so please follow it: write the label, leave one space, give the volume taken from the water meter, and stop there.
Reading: 580322.36 kL
